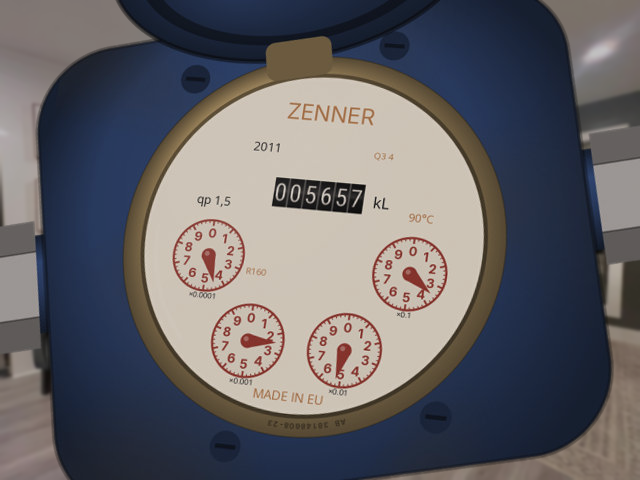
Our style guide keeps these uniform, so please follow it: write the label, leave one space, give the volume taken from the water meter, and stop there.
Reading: 5657.3524 kL
